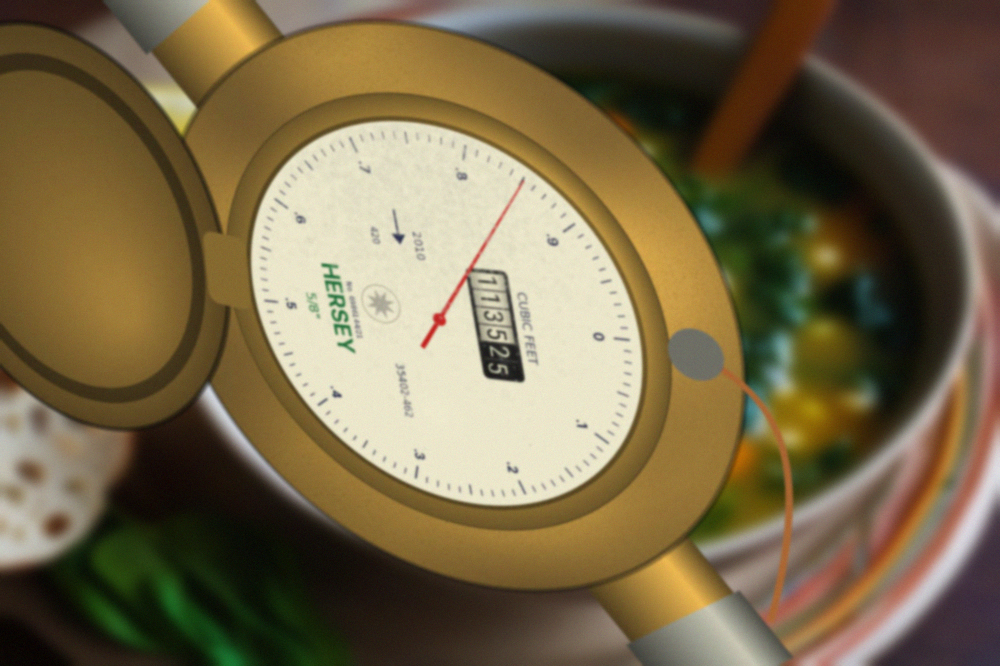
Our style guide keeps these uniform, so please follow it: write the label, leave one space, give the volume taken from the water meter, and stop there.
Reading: 113524.85 ft³
